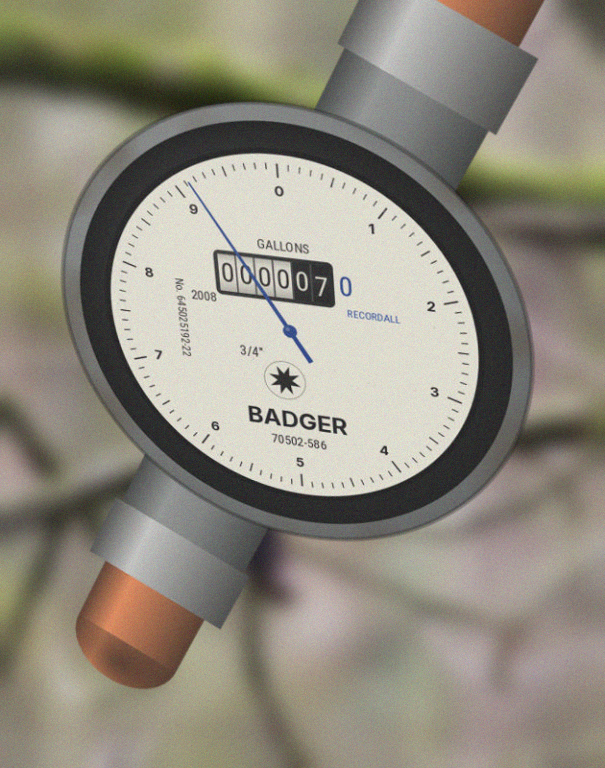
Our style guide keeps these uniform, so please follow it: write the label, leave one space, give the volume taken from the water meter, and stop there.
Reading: 69.1 gal
